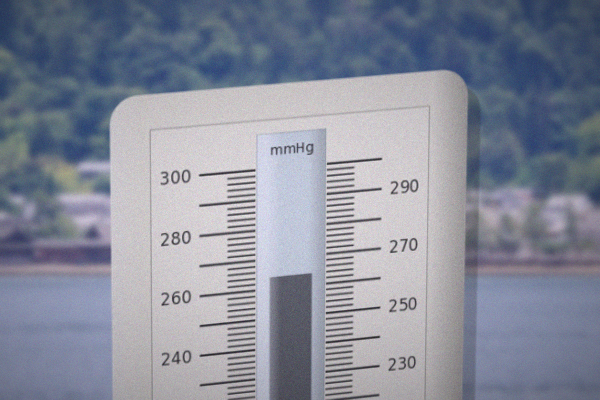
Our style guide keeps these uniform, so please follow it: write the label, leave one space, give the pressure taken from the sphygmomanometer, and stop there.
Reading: 264 mmHg
